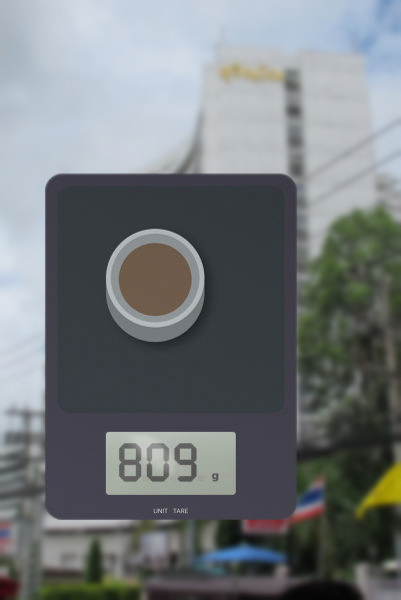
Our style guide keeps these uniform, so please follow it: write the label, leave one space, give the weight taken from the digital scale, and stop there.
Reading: 809 g
